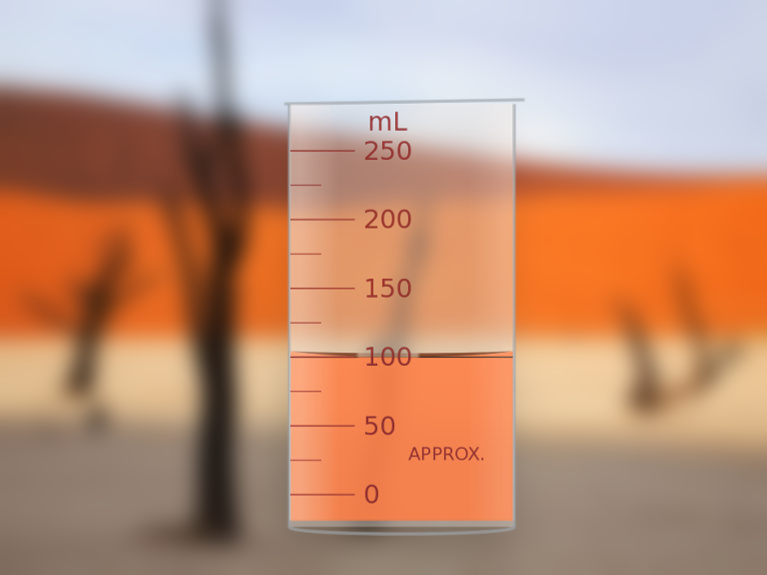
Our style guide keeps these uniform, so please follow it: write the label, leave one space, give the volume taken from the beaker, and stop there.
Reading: 100 mL
